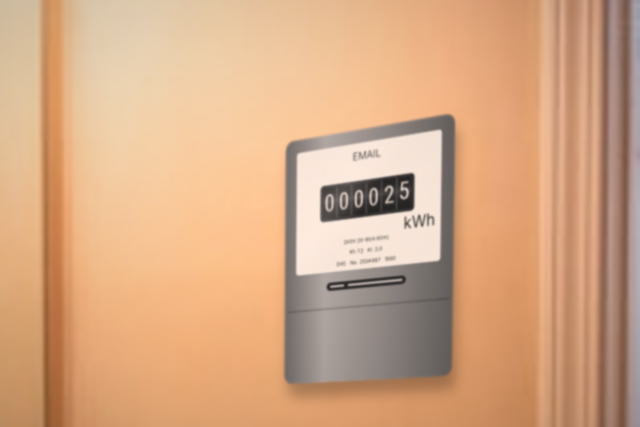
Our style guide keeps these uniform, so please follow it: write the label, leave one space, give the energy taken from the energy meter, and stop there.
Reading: 25 kWh
